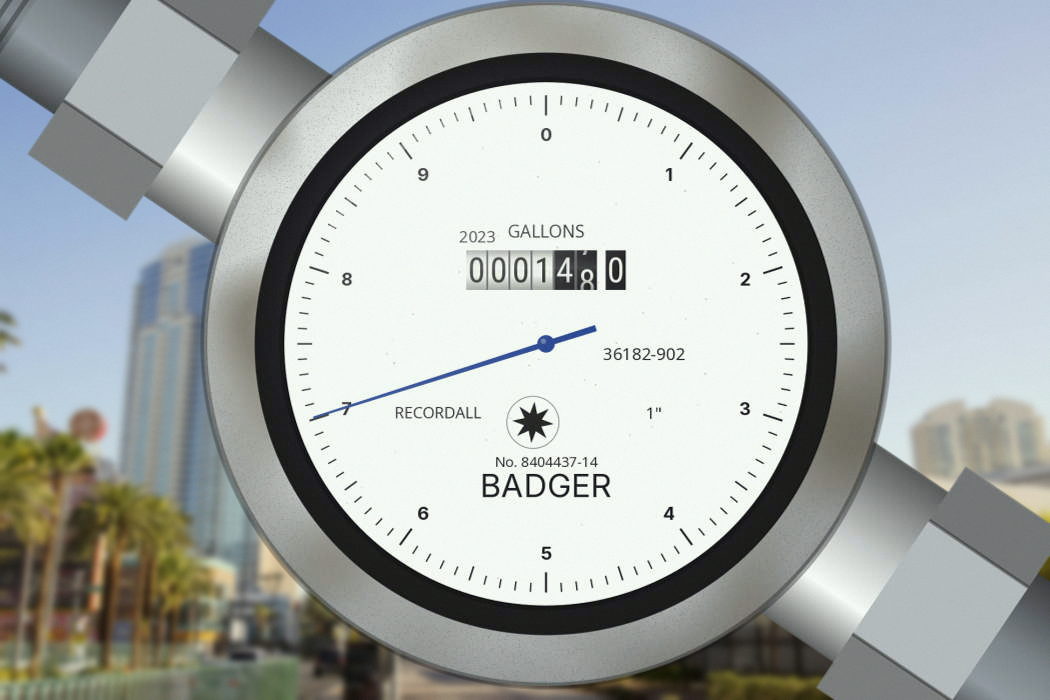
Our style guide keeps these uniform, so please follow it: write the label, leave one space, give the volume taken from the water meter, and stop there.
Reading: 1477.0 gal
